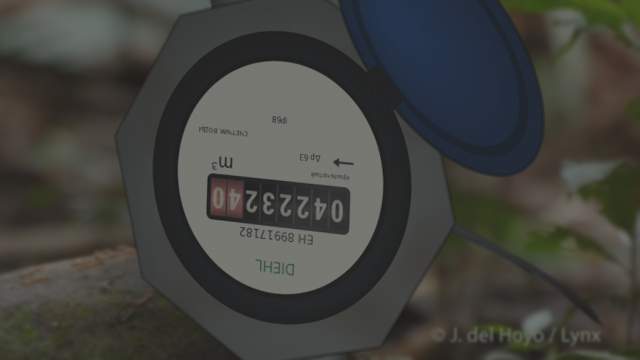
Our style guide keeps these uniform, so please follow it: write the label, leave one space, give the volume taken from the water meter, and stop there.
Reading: 42232.40 m³
